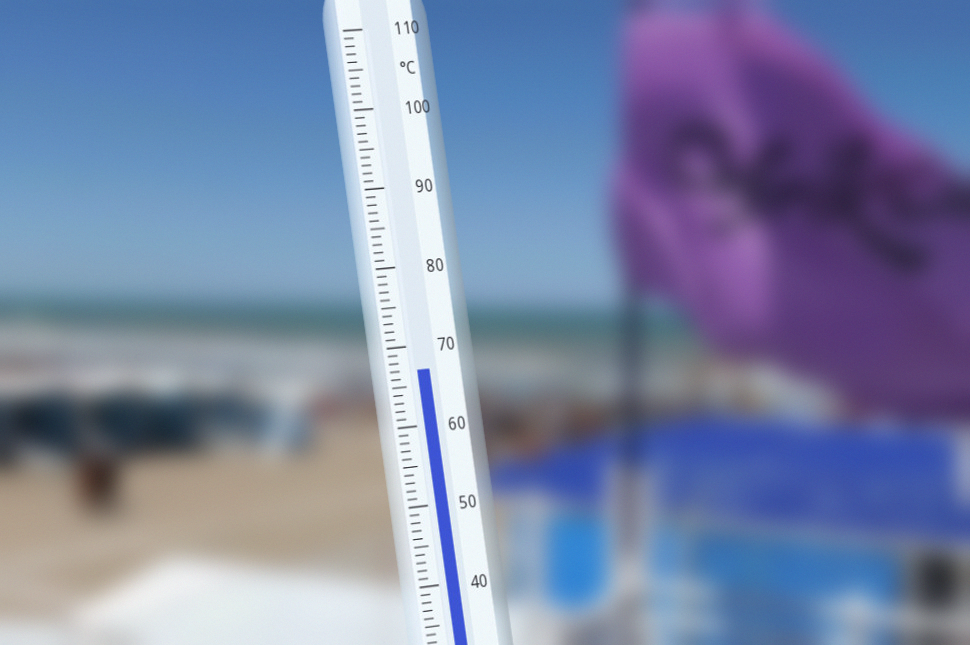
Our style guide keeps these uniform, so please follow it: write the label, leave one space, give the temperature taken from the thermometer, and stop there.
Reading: 67 °C
